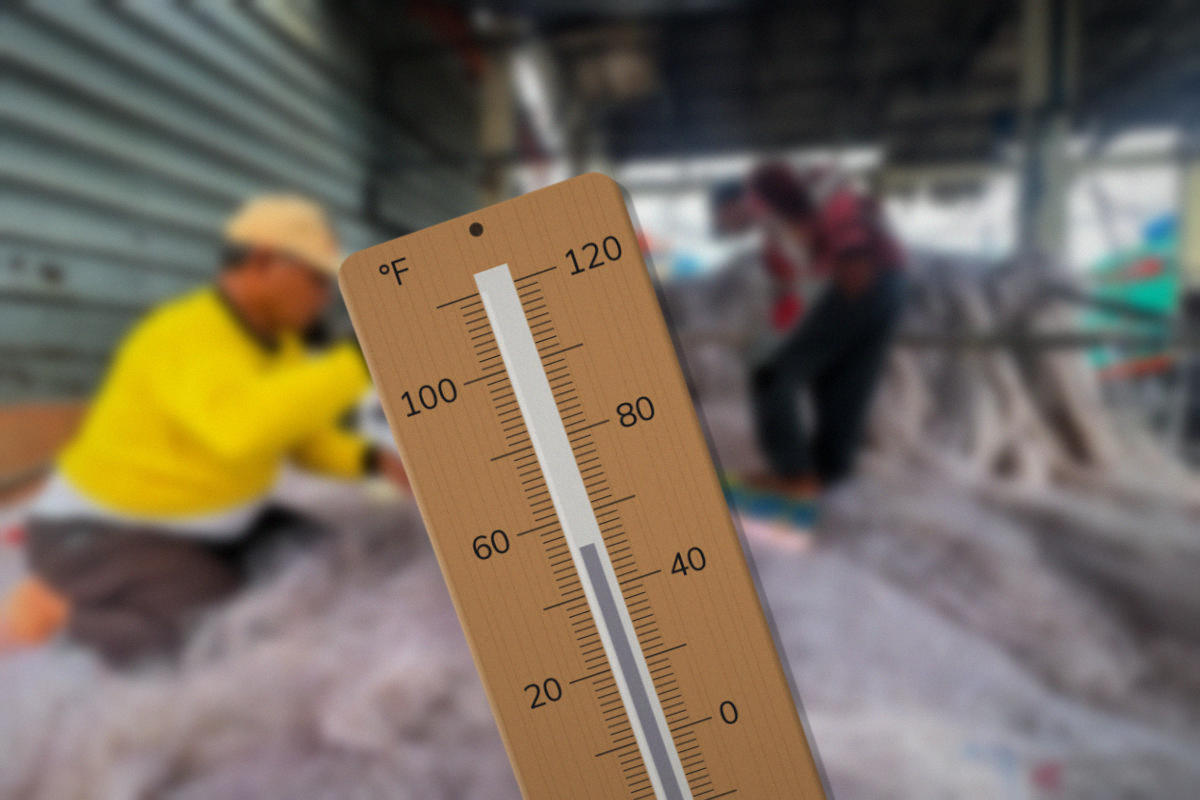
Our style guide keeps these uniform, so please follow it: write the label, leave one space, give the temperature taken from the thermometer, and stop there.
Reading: 52 °F
